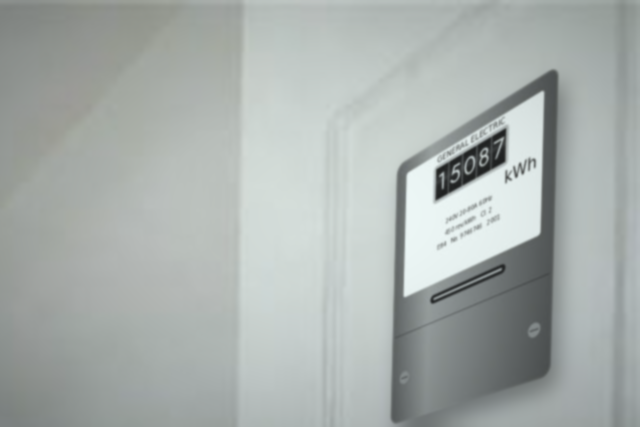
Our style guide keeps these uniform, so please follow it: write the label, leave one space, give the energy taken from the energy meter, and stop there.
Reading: 15087 kWh
